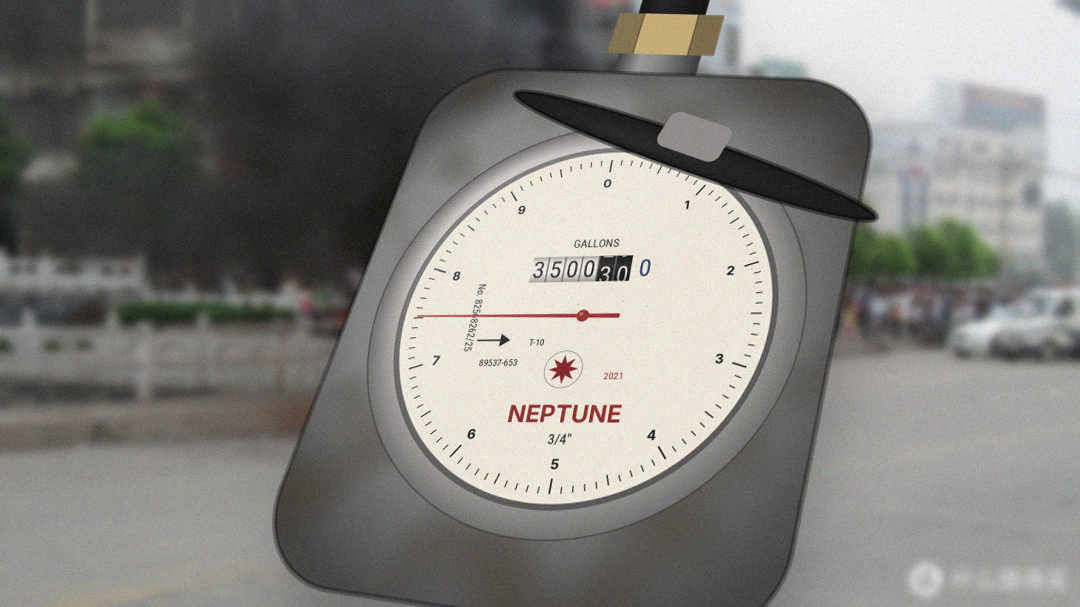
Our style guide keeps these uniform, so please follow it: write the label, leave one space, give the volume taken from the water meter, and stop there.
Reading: 3500297.5 gal
